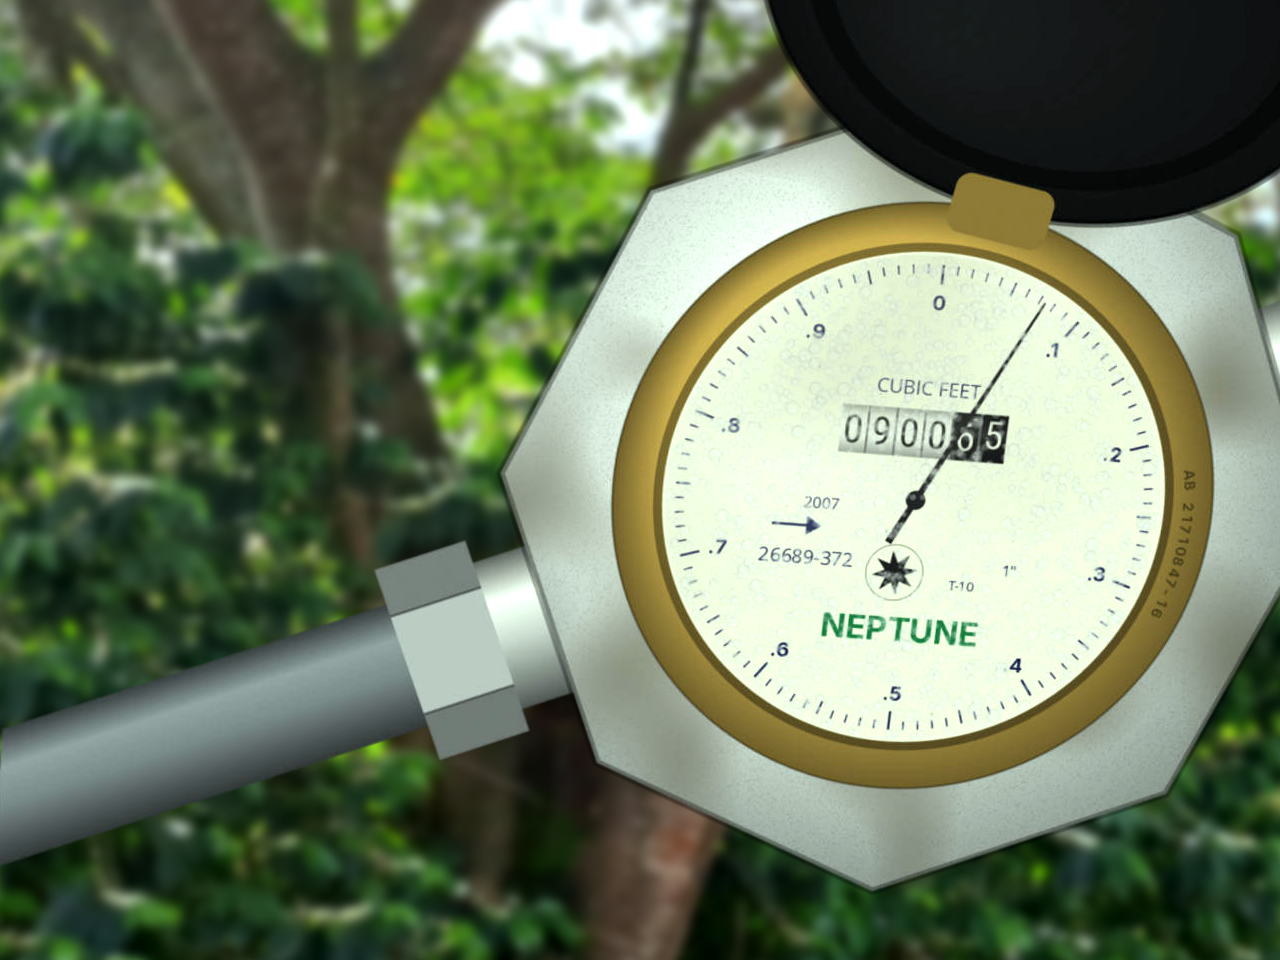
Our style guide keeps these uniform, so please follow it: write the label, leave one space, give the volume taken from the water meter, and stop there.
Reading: 90065.07 ft³
